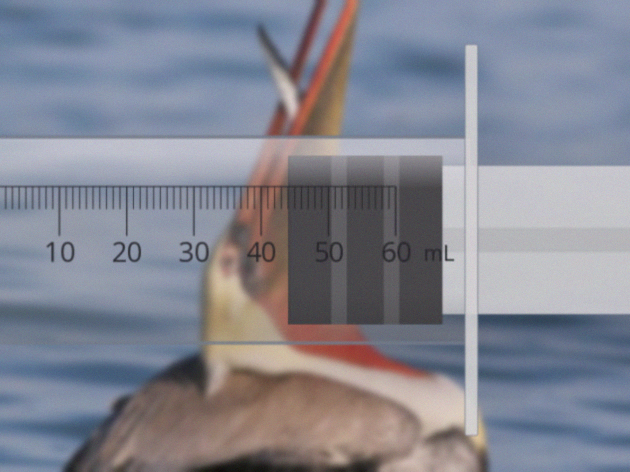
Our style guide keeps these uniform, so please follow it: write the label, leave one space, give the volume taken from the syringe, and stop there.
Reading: 44 mL
